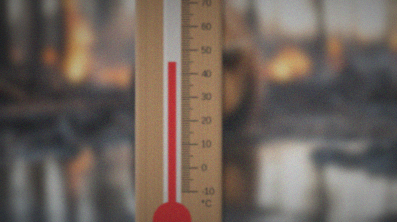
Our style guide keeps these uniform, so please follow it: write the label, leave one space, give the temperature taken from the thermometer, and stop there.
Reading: 45 °C
